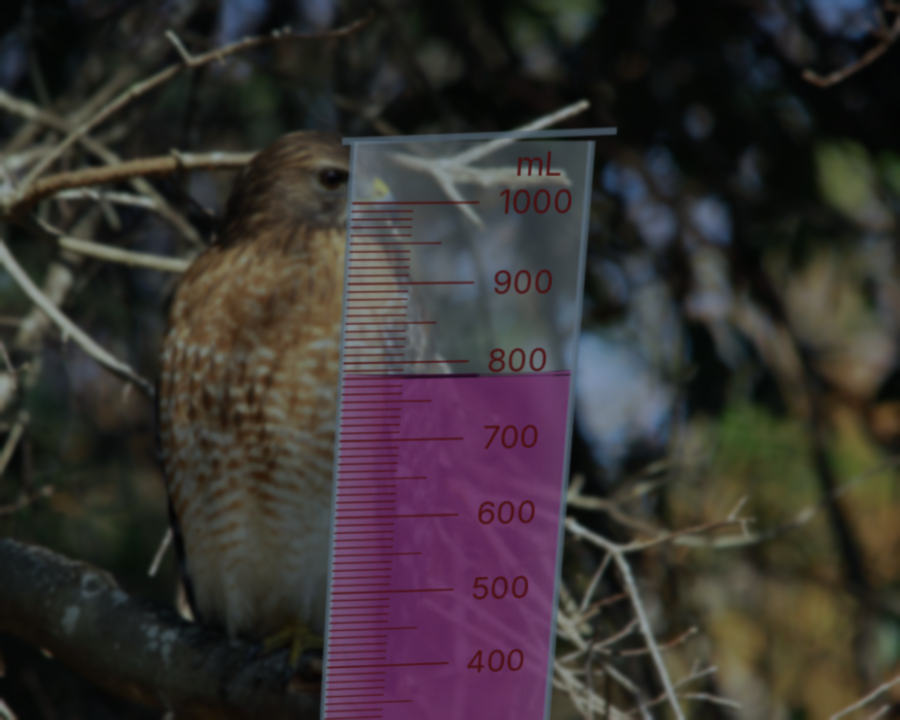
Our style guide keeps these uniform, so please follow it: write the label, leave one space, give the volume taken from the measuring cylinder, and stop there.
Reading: 780 mL
